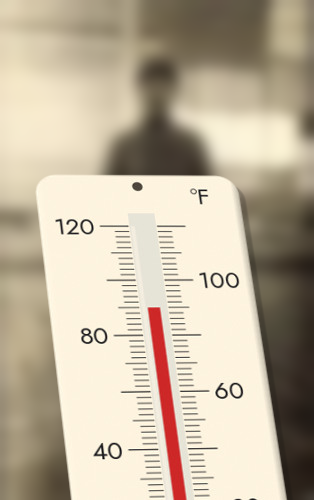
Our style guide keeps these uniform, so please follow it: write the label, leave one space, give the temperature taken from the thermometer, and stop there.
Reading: 90 °F
